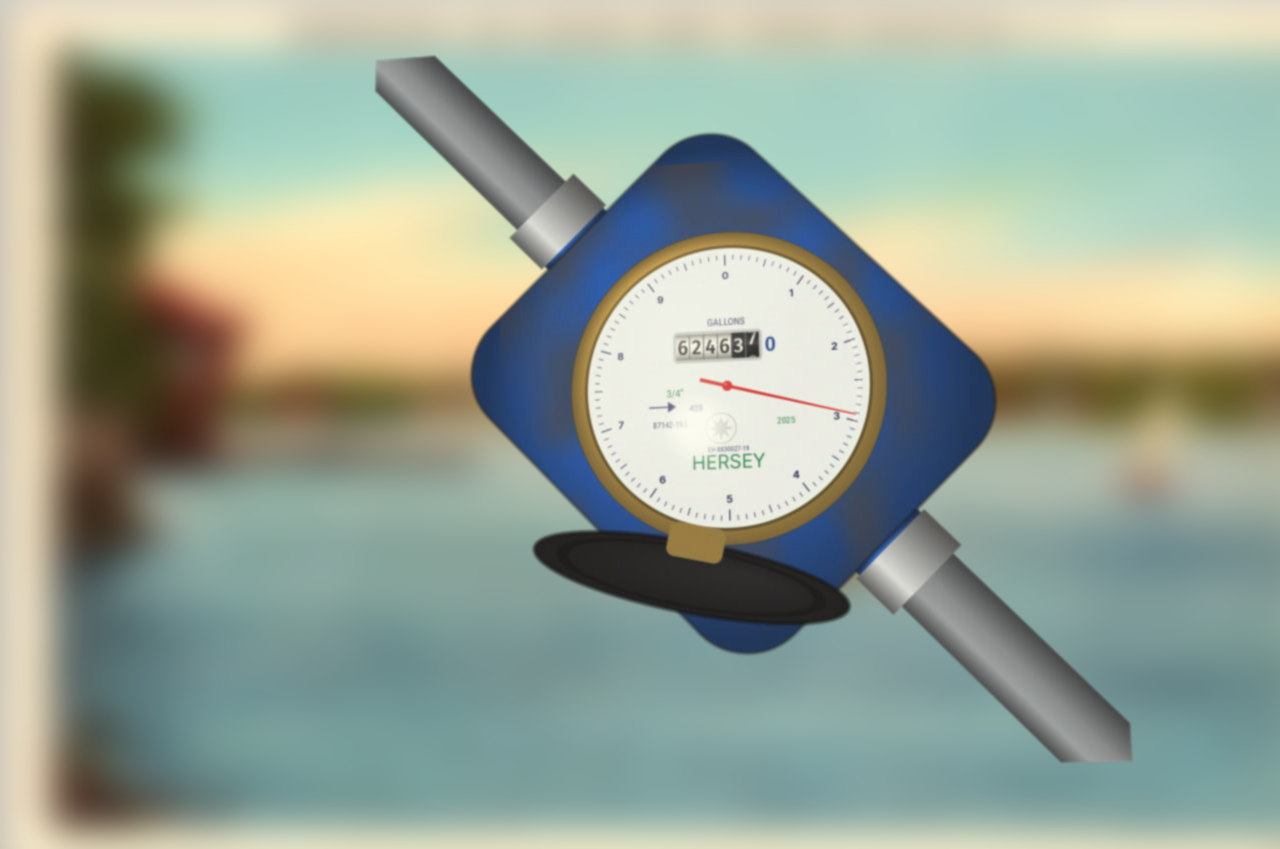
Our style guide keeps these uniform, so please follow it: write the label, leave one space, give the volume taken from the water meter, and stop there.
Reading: 6246372.9 gal
